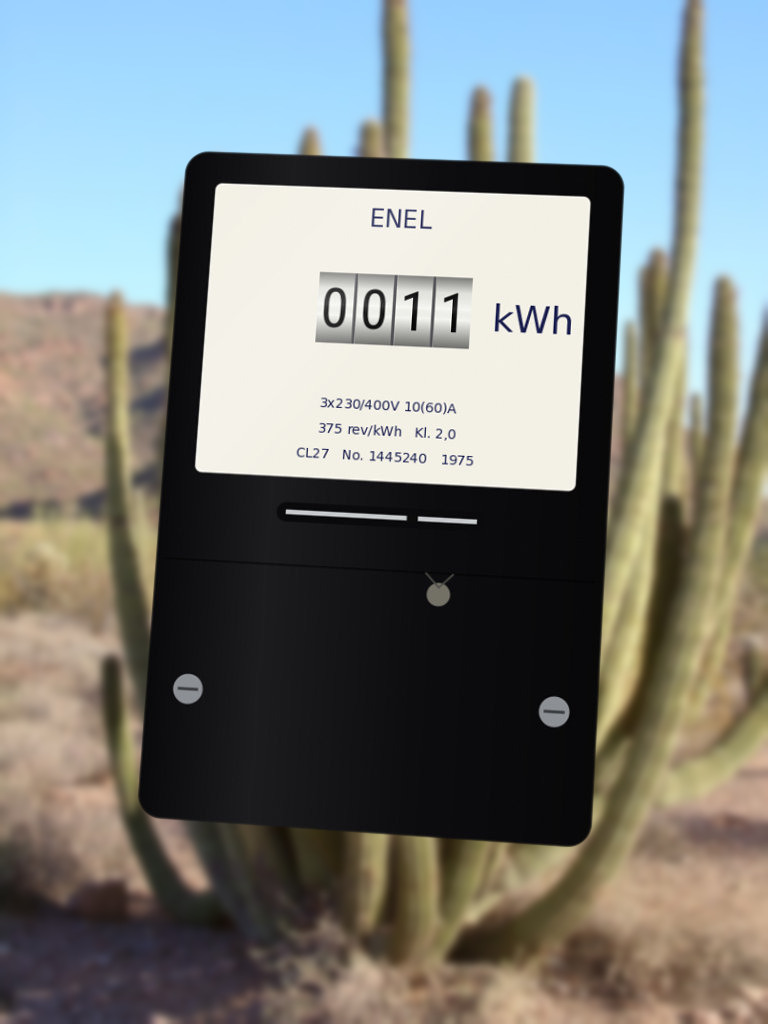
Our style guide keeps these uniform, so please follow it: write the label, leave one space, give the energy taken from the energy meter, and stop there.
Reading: 11 kWh
